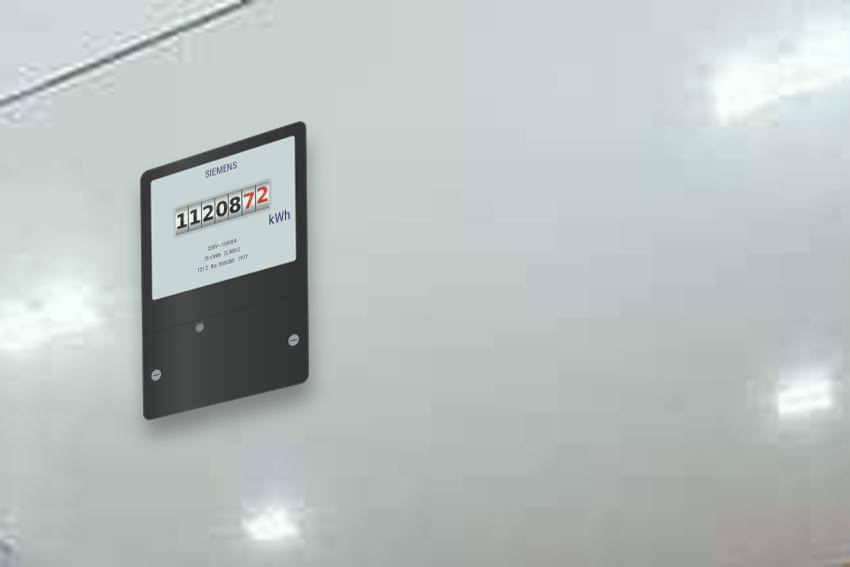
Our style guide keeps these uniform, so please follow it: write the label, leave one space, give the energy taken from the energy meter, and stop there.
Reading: 11208.72 kWh
